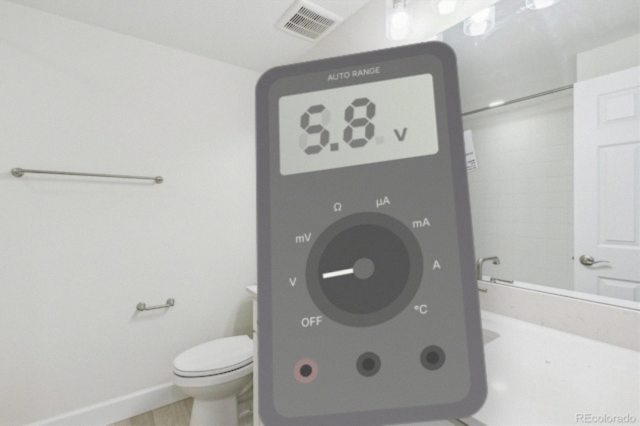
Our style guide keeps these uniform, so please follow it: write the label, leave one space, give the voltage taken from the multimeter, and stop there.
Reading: 5.8 V
